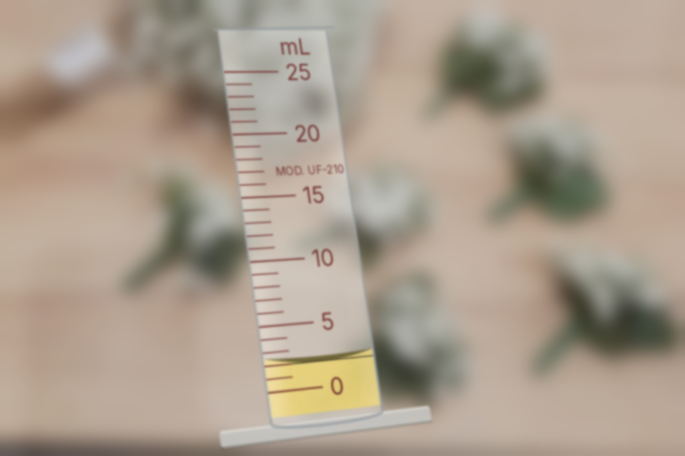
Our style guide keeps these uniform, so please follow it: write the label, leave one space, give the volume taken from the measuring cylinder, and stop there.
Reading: 2 mL
